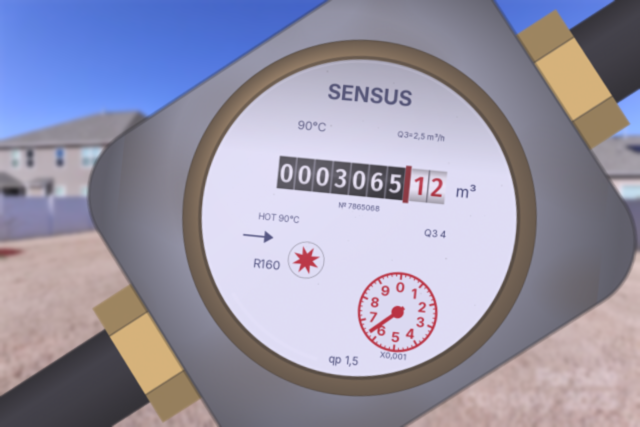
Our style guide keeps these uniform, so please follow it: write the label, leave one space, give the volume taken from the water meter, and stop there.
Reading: 3065.126 m³
